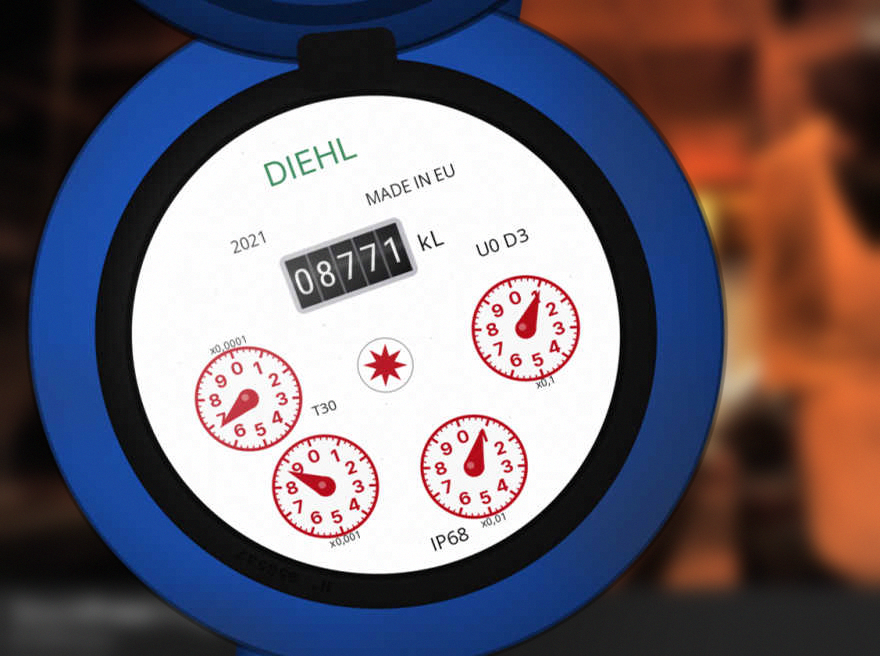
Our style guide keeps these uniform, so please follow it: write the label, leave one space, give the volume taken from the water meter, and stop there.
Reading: 8771.1086 kL
